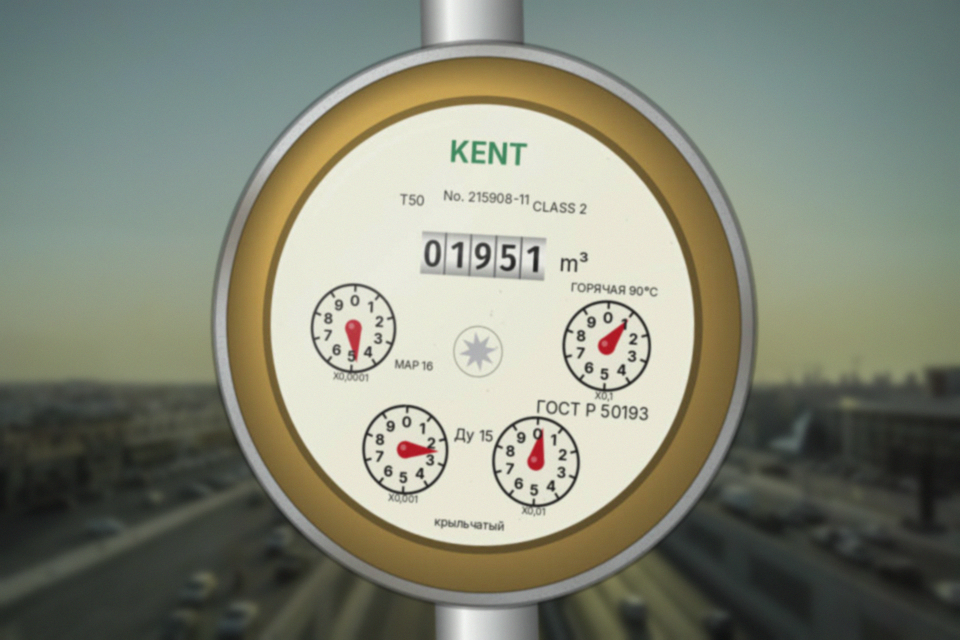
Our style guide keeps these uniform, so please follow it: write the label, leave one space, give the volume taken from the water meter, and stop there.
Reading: 1951.1024 m³
